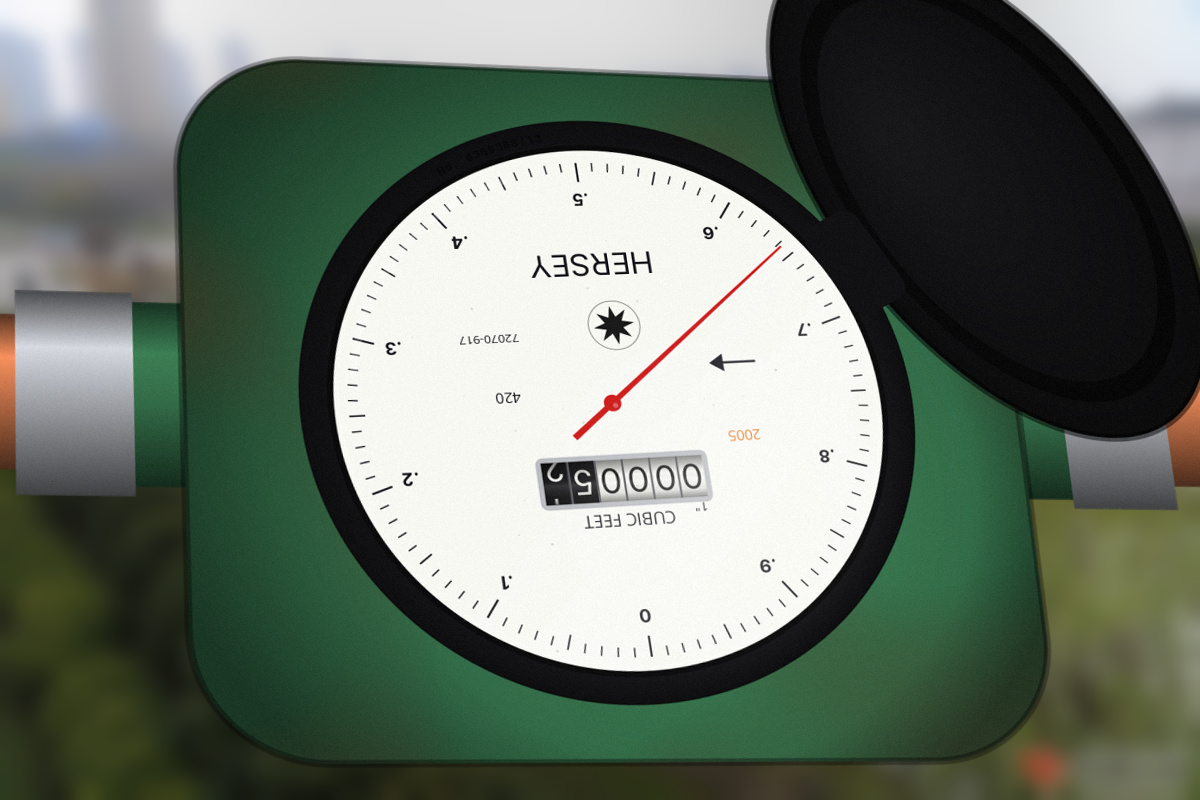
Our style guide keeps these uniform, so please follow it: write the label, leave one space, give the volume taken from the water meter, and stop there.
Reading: 51.64 ft³
